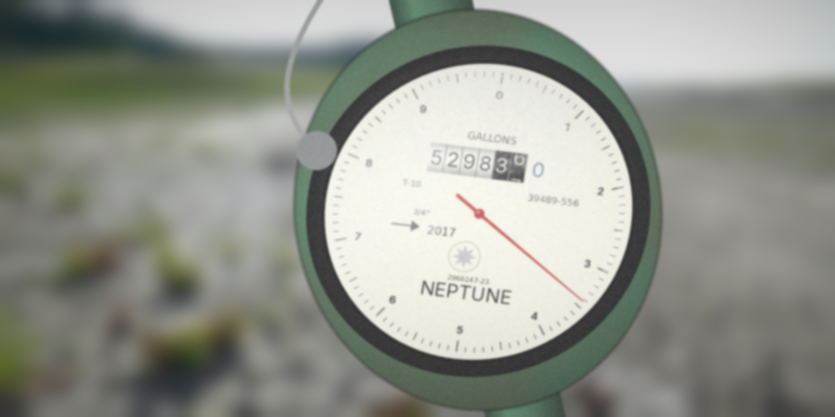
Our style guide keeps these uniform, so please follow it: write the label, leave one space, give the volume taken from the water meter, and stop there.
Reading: 5298363.4 gal
